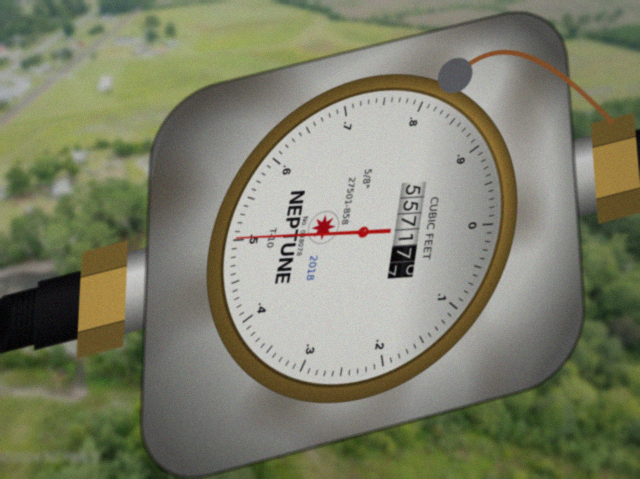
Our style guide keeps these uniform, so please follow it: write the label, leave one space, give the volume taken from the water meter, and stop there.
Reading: 557176.50 ft³
